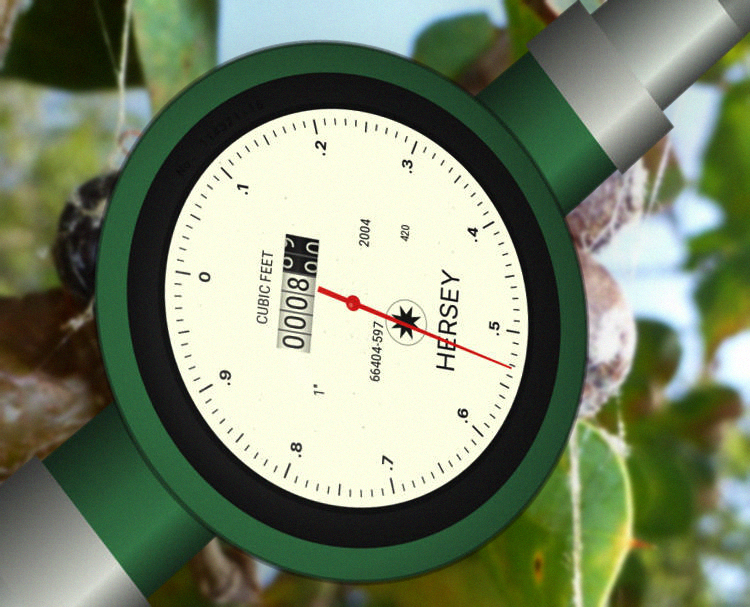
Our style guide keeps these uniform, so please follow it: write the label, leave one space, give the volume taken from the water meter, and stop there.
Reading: 889.53 ft³
